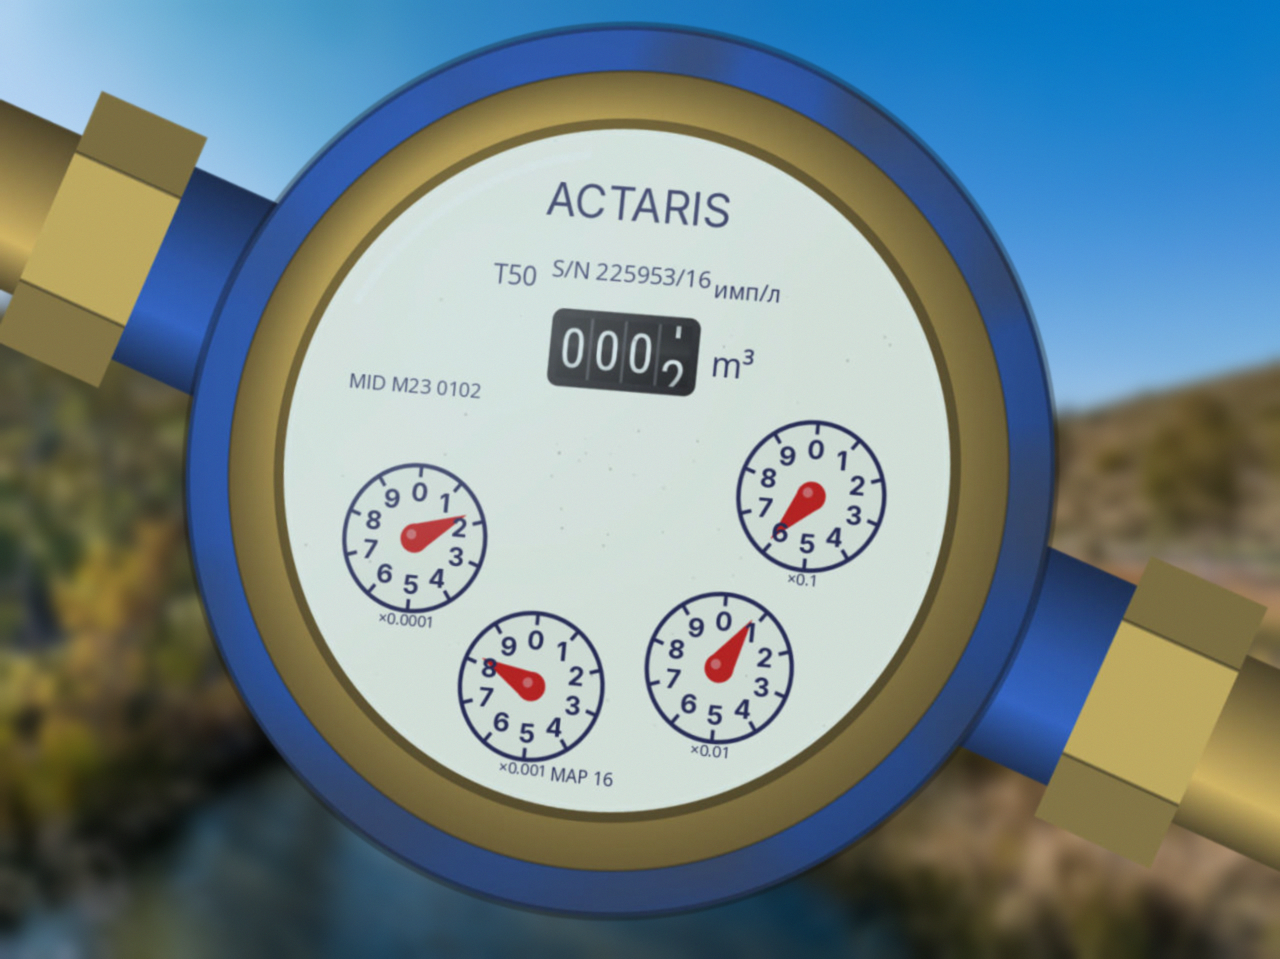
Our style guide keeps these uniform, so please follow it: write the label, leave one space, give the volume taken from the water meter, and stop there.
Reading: 1.6081 m³
